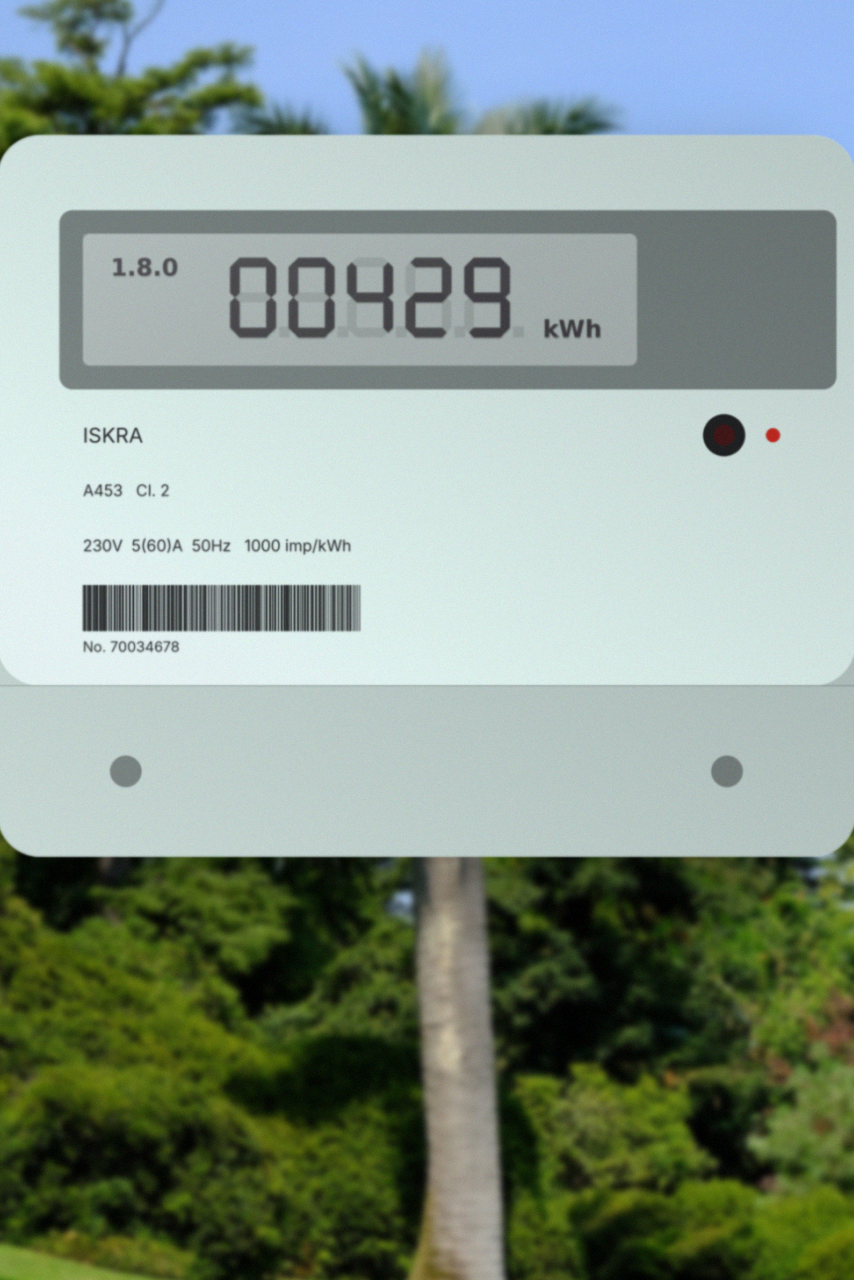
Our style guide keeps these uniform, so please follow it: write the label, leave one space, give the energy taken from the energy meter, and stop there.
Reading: 429 kWh
